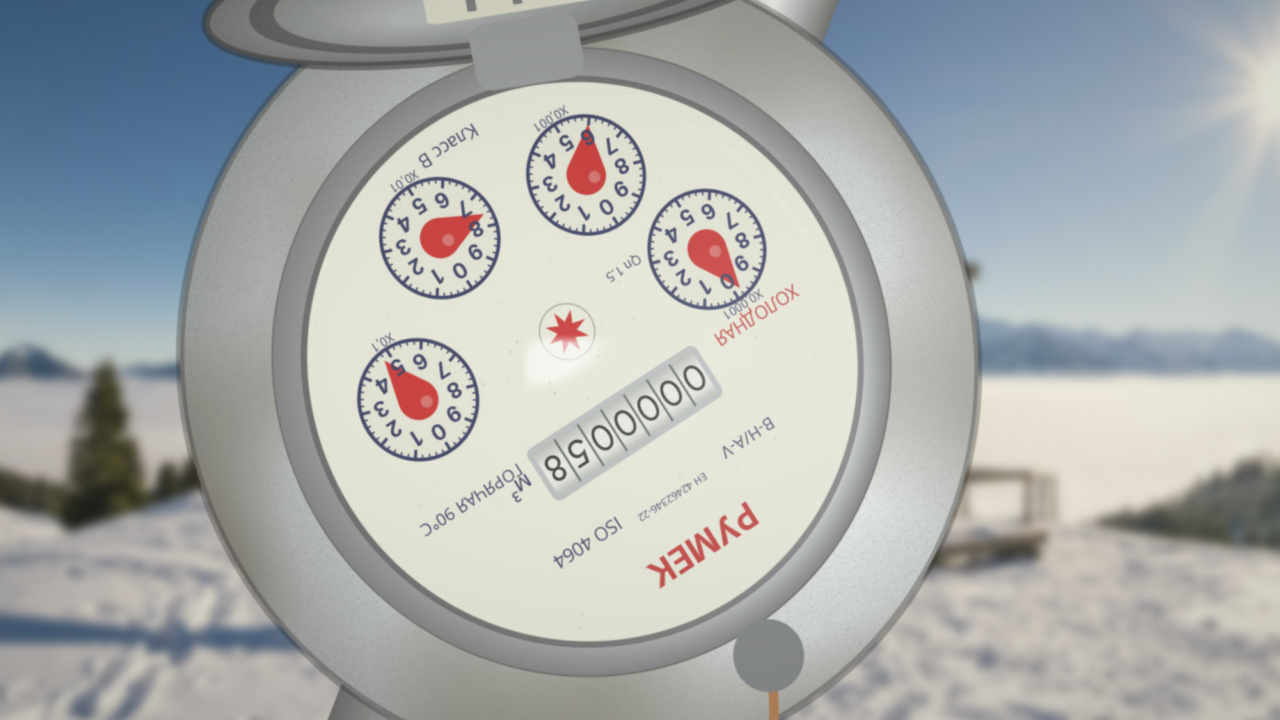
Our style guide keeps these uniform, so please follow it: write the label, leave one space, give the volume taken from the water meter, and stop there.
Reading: 58.4759 m³
